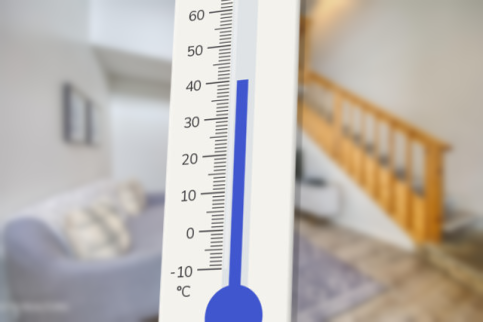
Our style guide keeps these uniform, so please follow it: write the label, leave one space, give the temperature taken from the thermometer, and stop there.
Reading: 40 °C
